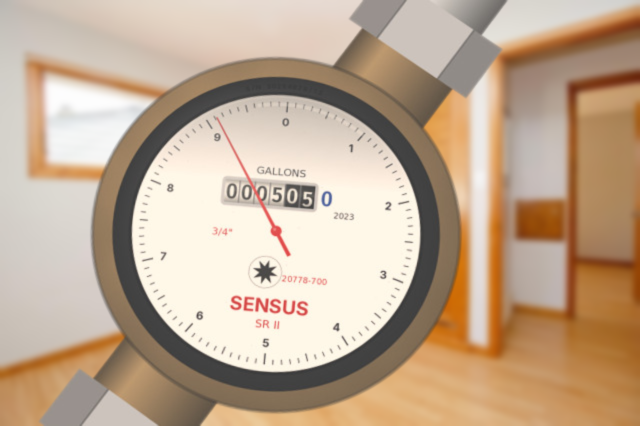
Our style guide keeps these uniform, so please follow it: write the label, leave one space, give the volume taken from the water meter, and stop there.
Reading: 5049.1 gal
